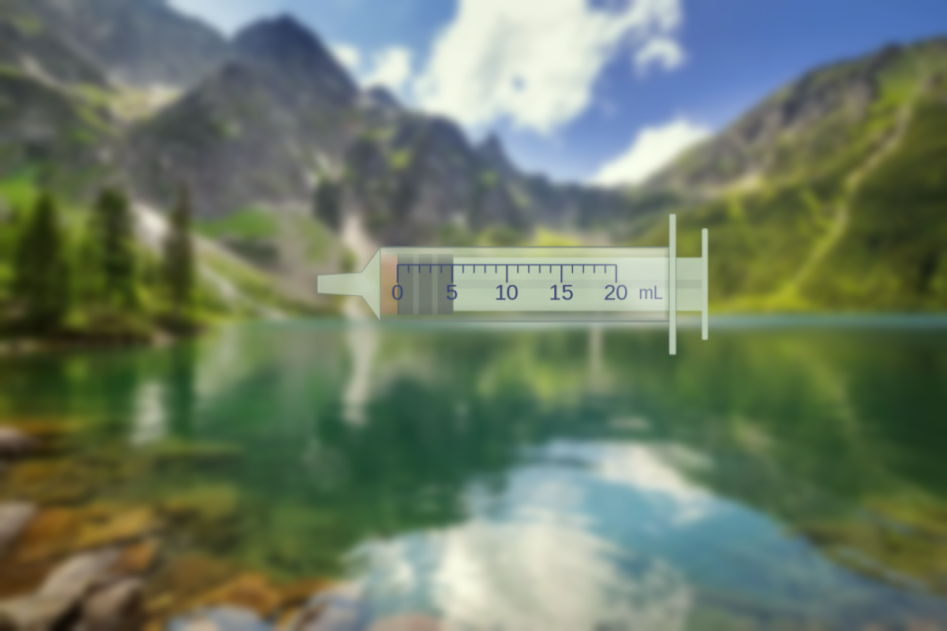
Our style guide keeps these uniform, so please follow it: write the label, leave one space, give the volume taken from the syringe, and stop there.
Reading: 0 mL
